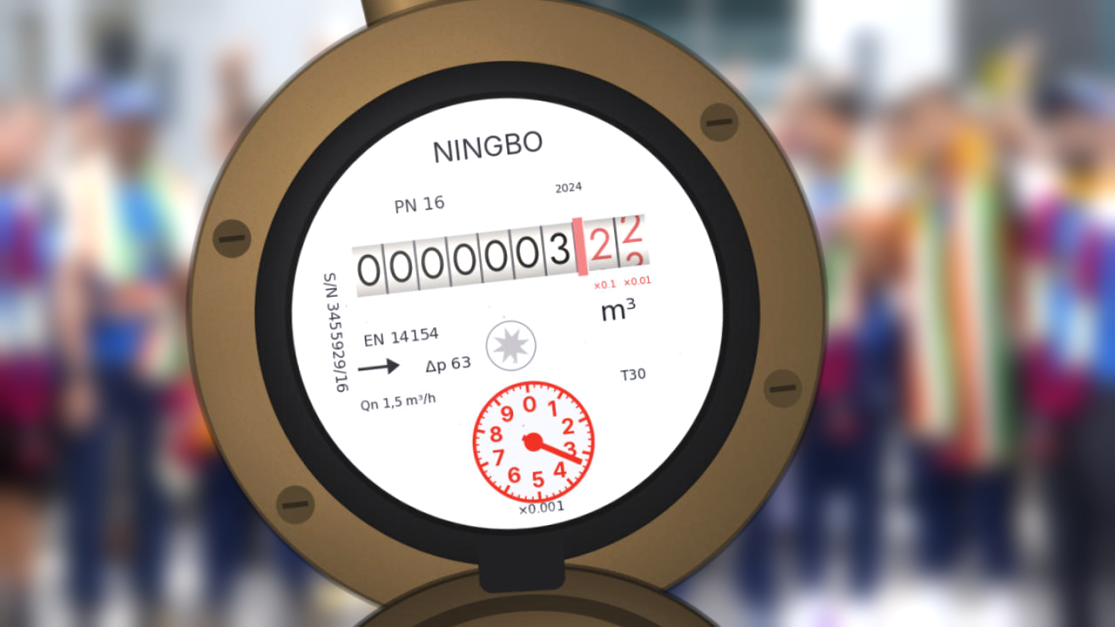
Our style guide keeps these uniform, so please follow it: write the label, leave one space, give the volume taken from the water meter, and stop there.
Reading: 3.223 m³
